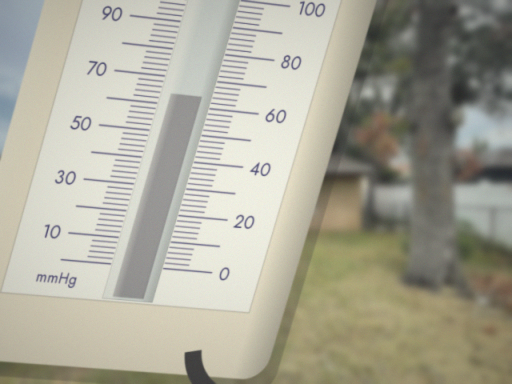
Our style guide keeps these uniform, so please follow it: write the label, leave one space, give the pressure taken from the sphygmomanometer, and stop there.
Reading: 64 mmHg
